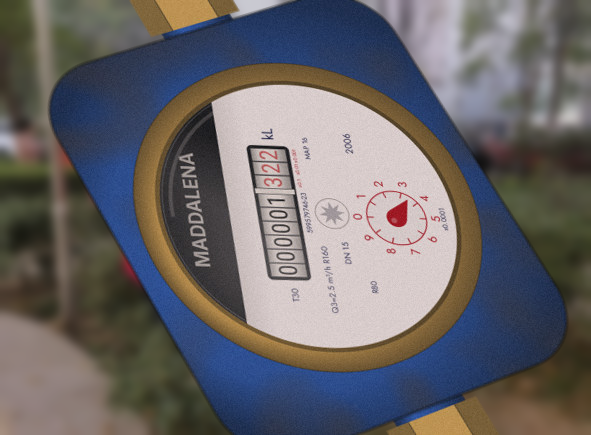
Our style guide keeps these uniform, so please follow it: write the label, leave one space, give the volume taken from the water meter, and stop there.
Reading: 1.3223 kL
